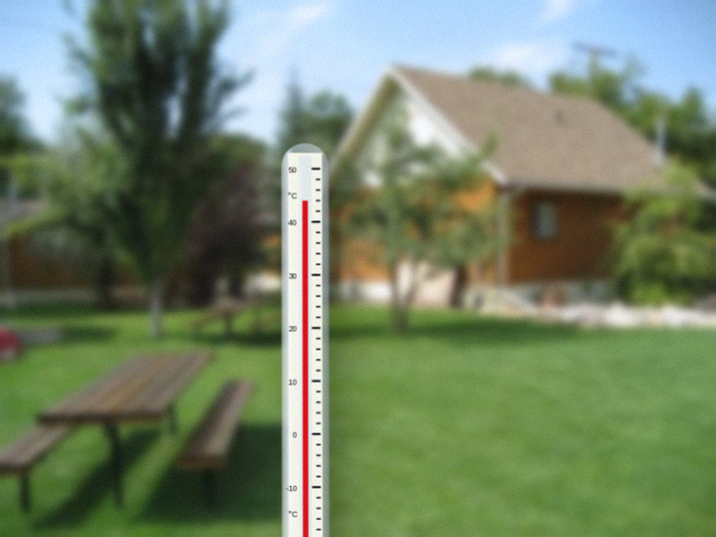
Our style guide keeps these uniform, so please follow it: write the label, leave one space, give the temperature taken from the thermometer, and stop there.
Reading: 44 °C
